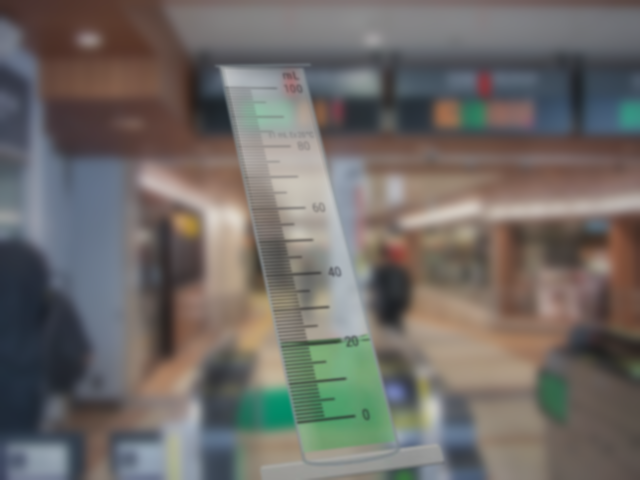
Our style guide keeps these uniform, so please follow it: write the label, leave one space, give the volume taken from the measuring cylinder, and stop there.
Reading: 20 mL
